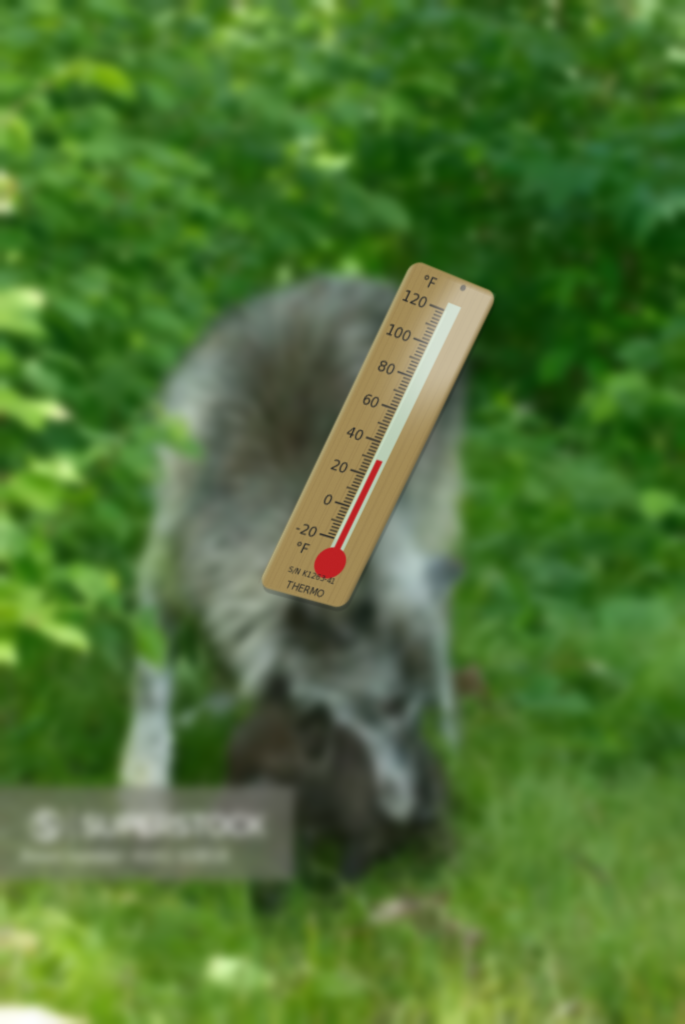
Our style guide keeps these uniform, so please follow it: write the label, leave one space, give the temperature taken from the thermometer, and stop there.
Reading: 30 °F
